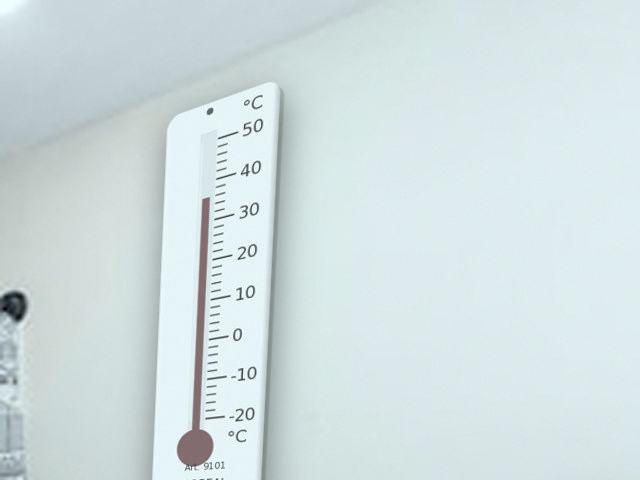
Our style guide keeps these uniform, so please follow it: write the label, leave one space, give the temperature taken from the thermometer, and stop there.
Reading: 36 °C
